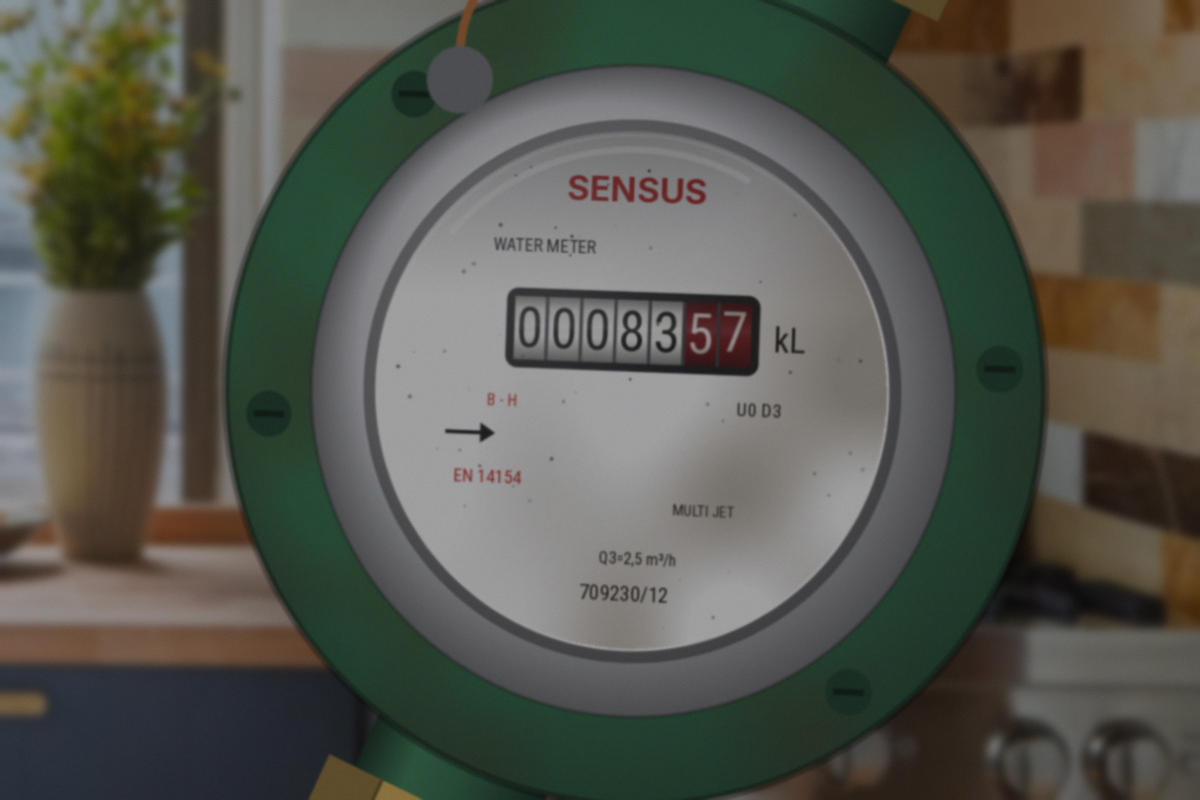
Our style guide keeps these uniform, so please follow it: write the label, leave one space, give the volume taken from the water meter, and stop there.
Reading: 83.57 kL
